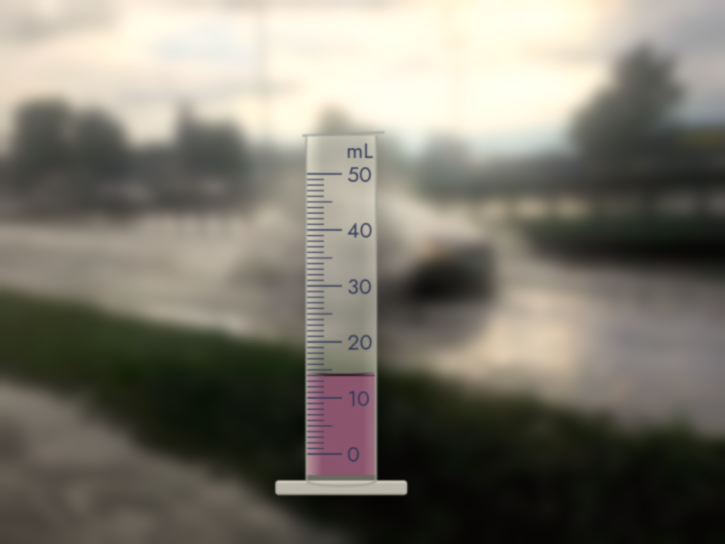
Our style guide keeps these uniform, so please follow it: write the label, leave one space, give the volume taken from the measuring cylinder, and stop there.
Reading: 14 mL
